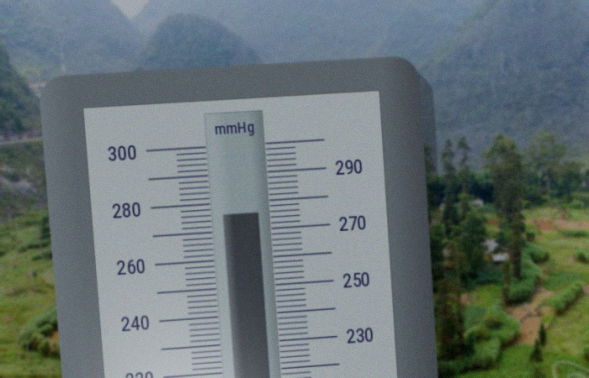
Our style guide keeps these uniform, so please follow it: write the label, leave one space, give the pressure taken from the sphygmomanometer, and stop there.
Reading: 276 mmHg
